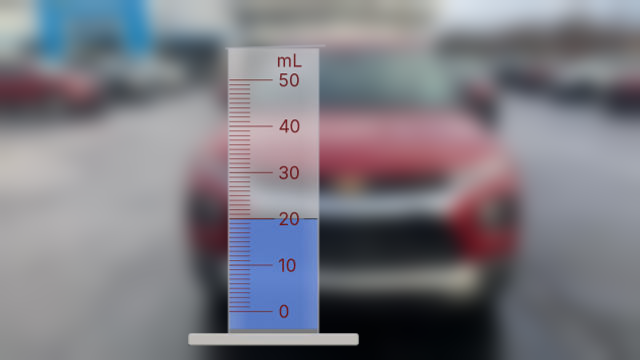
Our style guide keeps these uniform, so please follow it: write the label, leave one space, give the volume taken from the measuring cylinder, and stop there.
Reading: 20 mL
